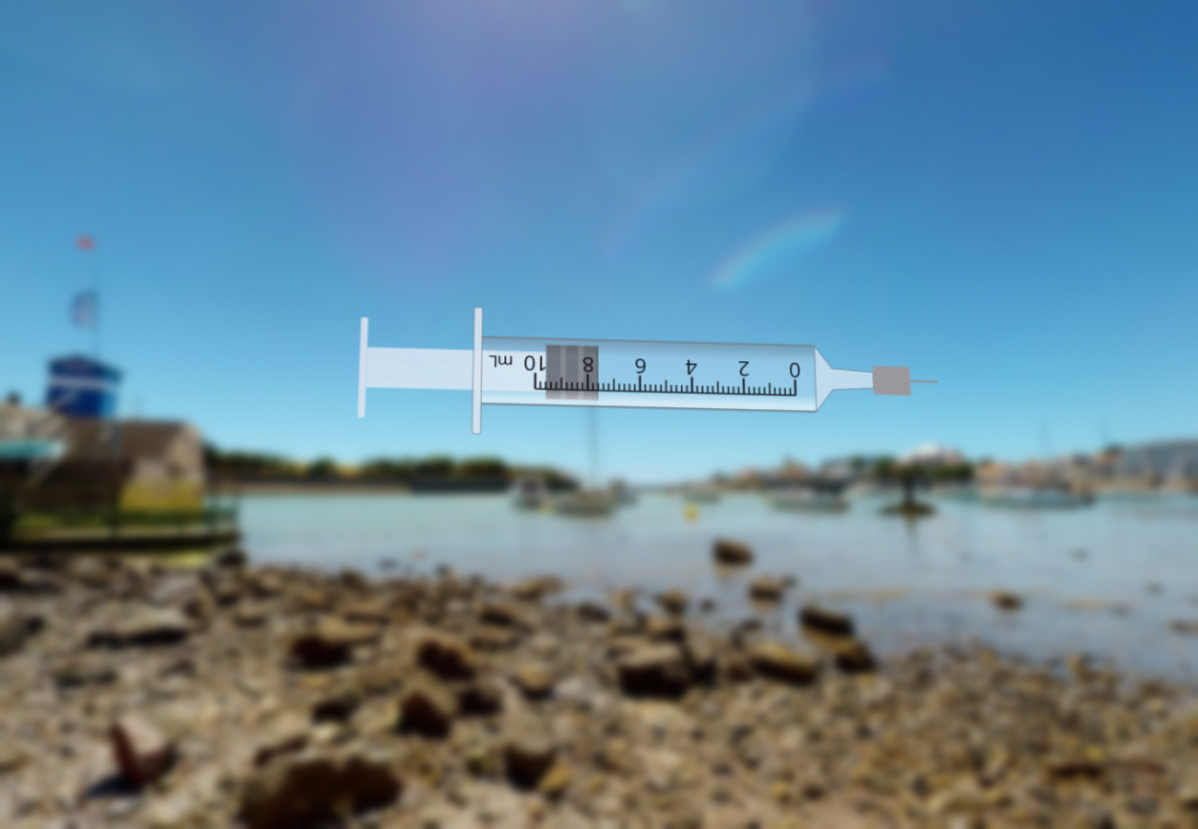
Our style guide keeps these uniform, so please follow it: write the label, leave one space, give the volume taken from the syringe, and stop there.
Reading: 7.6 mL
